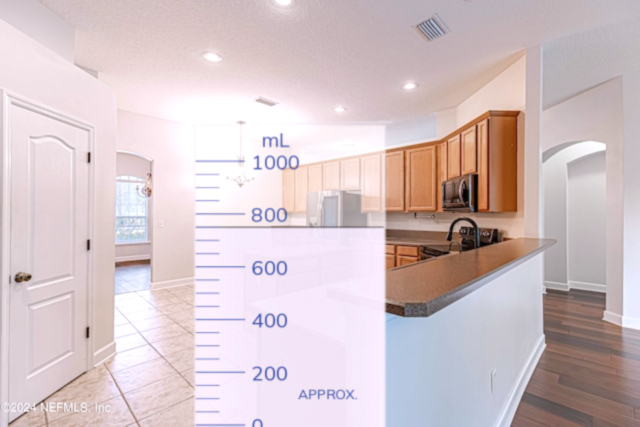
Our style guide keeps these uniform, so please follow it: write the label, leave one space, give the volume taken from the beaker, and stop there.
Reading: 750 mL
